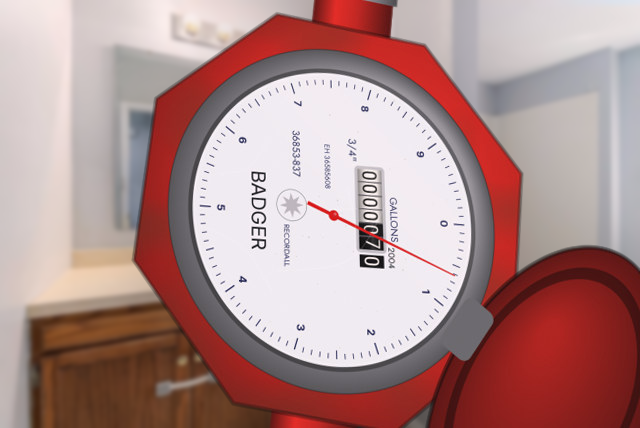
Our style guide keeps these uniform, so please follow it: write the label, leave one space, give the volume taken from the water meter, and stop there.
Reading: 70.6 gal
